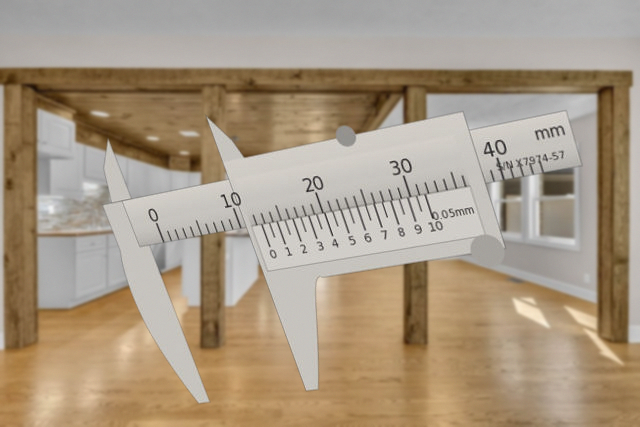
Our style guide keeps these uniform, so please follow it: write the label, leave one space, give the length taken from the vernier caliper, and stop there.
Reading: 12.6 mm
